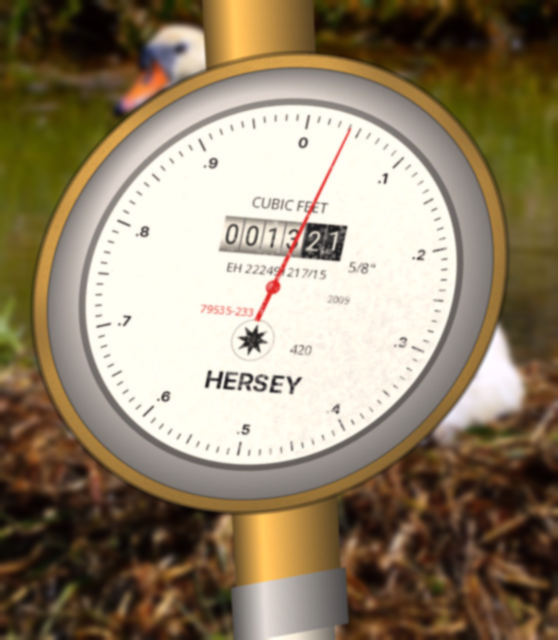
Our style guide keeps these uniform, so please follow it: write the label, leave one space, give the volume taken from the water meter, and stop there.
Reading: 1321.04 ft³
